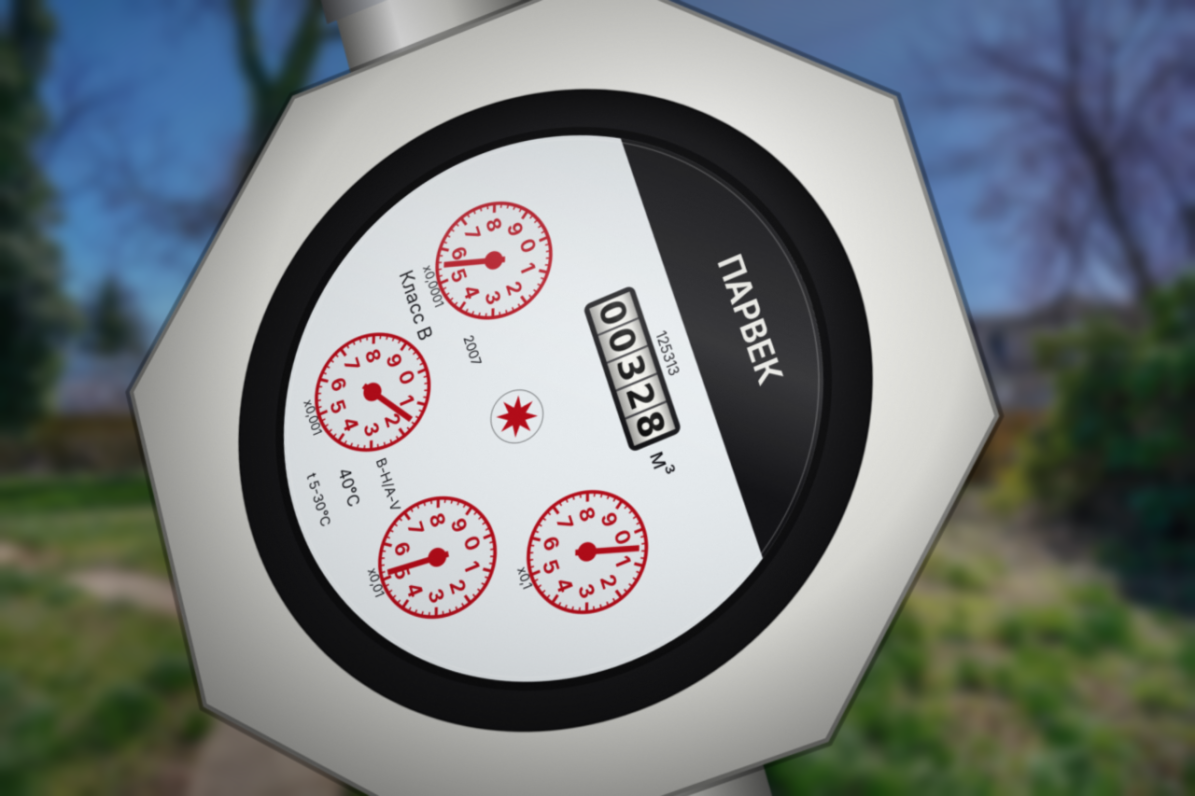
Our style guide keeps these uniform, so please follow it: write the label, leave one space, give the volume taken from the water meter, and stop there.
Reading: 328.0515 m³
